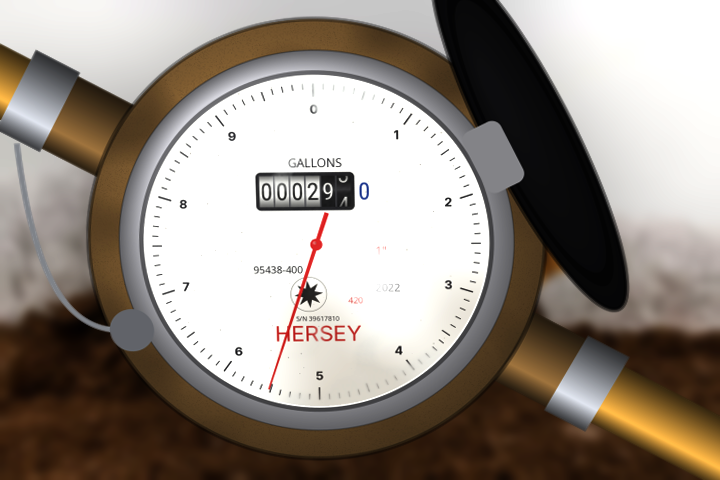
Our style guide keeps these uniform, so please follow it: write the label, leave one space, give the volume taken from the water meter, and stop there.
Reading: 2935.5 gal
